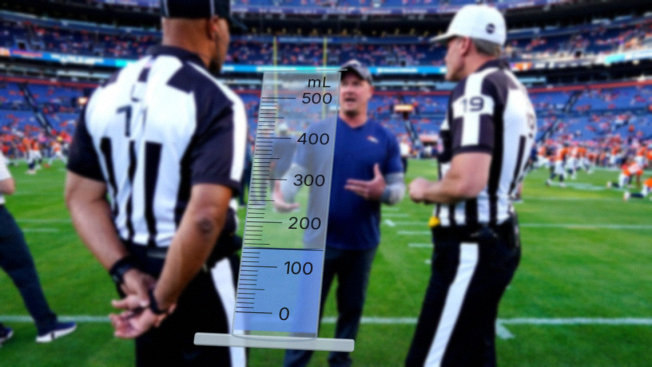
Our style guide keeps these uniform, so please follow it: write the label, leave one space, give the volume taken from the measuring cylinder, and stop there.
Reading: 140 mL
